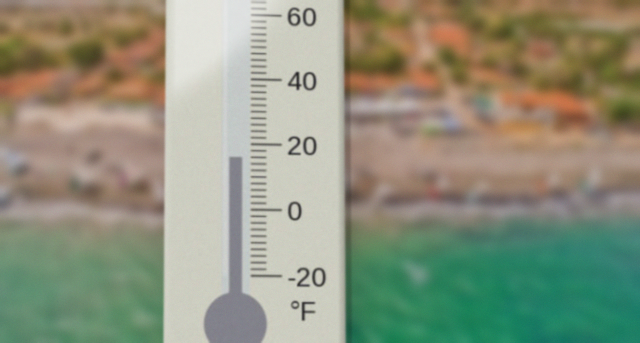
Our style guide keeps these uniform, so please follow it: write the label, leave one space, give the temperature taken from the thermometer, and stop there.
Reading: 16 °F
